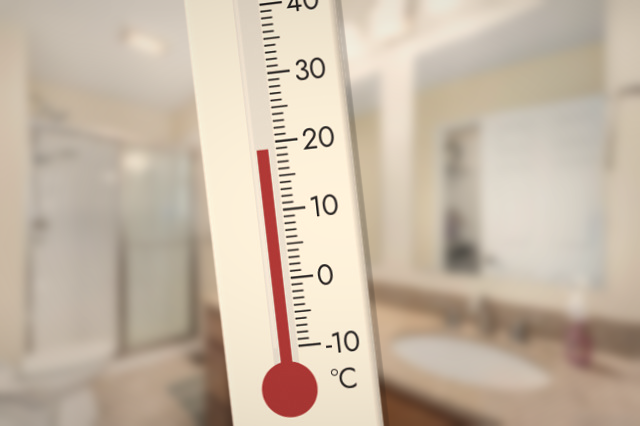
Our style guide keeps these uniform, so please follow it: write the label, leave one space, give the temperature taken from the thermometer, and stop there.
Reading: 19 °C
